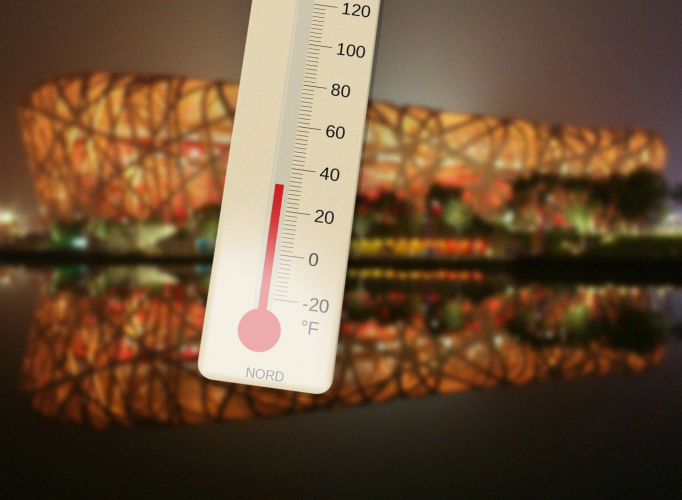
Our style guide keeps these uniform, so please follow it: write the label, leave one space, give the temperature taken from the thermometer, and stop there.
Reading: 32 °F
